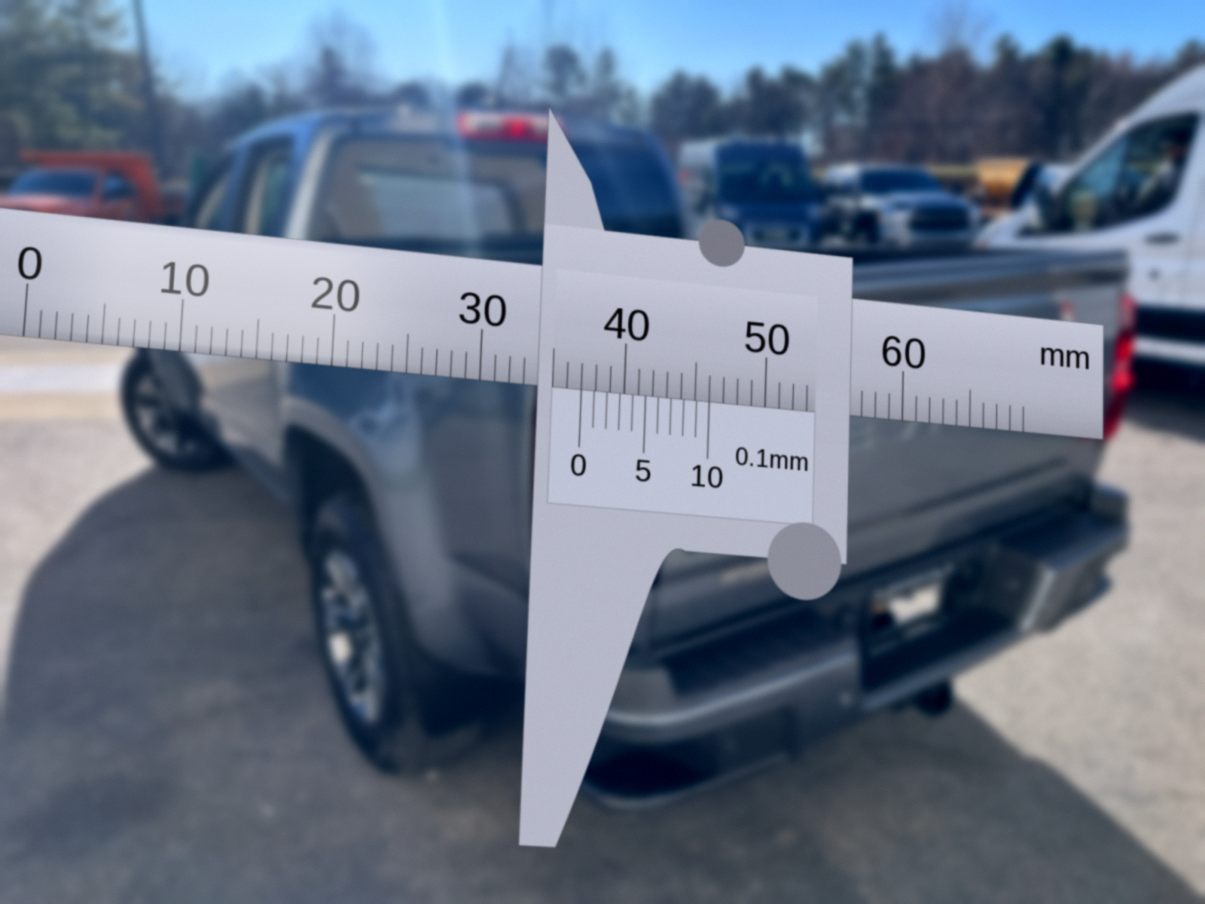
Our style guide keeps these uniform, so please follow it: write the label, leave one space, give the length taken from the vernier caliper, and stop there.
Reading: 37.0 mm
